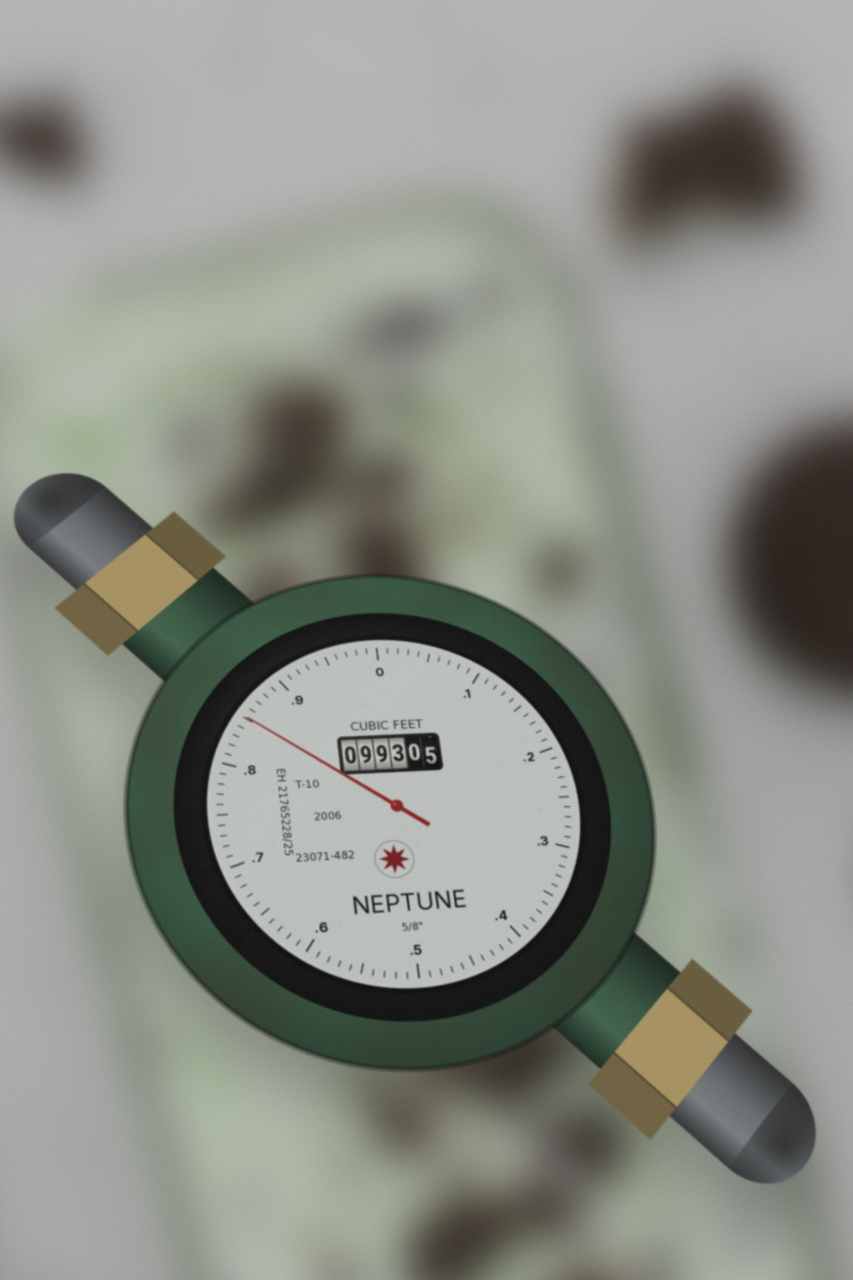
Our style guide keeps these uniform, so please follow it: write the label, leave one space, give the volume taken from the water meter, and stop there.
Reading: 99304.85 ft³
